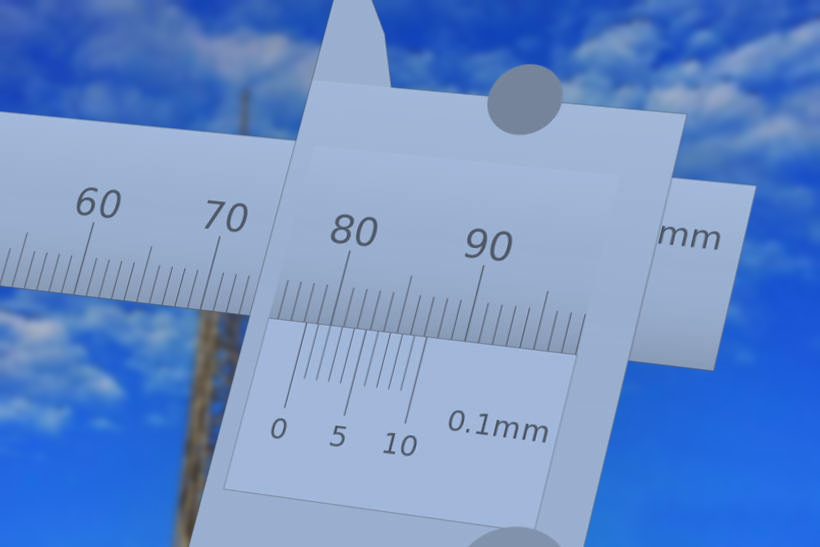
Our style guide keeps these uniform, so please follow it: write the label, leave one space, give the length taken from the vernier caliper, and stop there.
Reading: 78.2 mm
